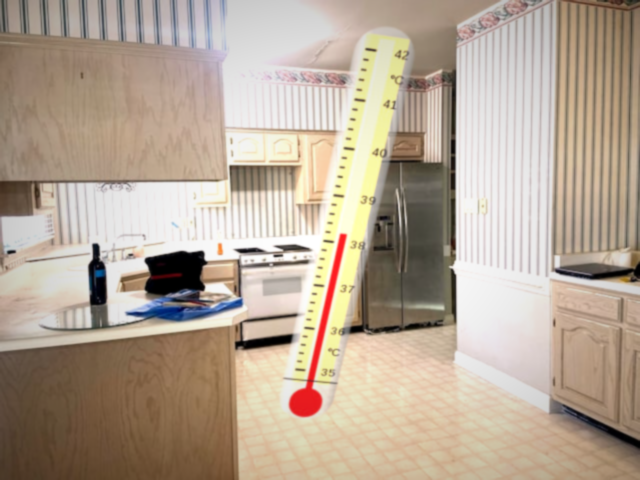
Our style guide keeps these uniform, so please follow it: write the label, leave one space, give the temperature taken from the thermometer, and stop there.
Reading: 38.2 °C
